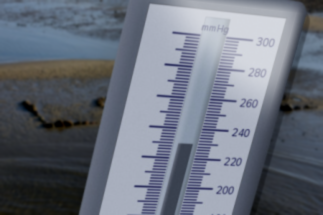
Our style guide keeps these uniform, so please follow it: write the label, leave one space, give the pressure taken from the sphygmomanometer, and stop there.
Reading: 230 mmHg
